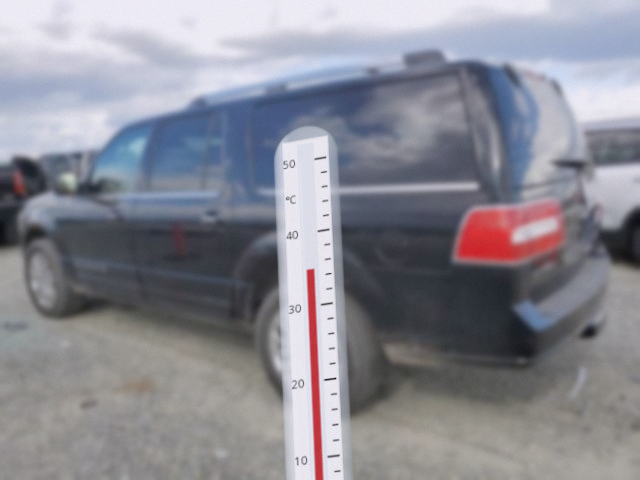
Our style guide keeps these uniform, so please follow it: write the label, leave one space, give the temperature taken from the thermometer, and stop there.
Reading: 35 °C
